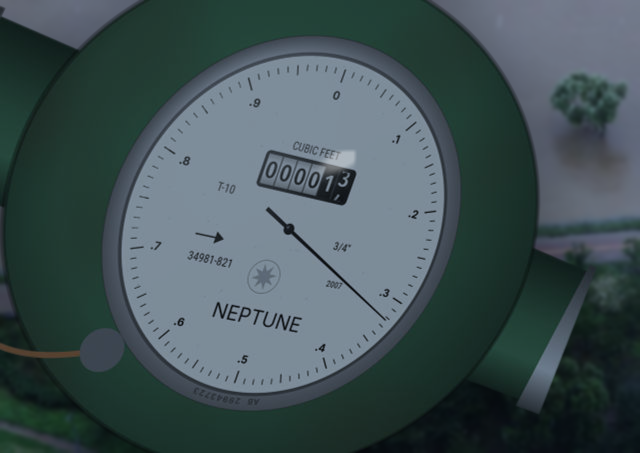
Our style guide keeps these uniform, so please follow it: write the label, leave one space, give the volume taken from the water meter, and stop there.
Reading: 13.32 ft³
